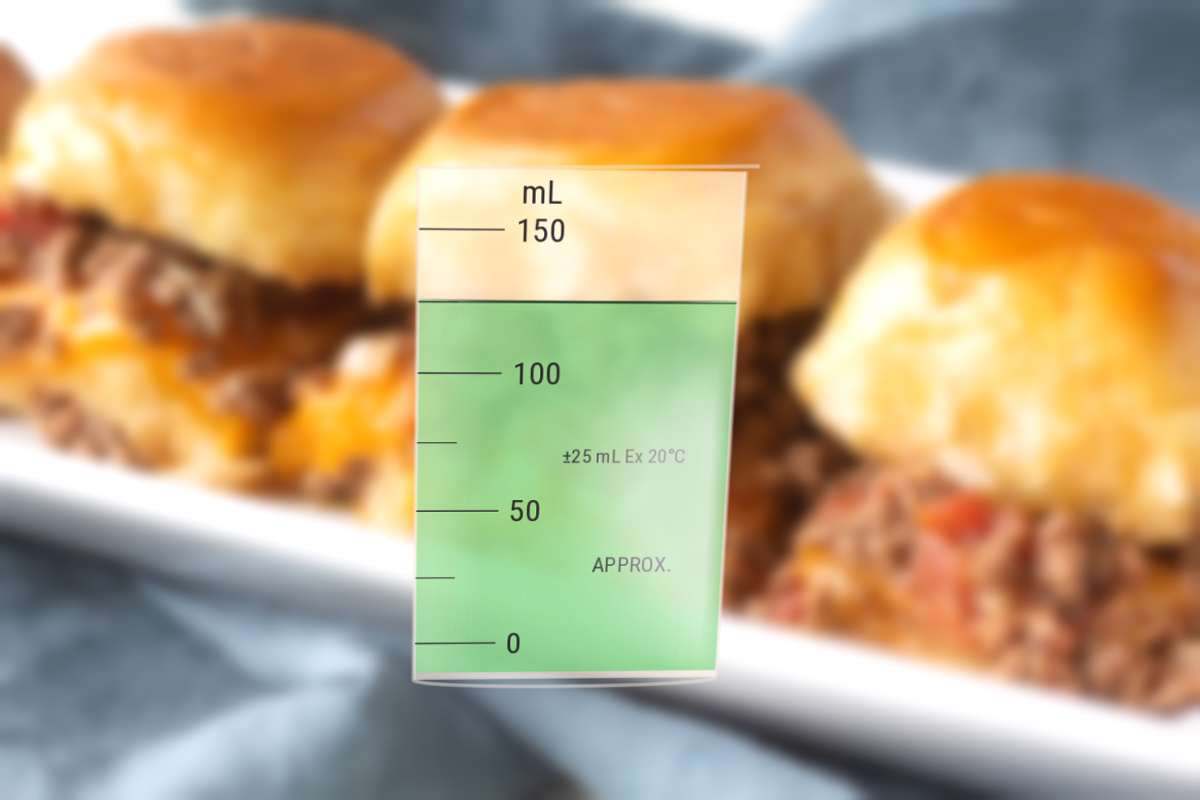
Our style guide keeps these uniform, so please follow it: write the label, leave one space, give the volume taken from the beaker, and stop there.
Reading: 125 mL
